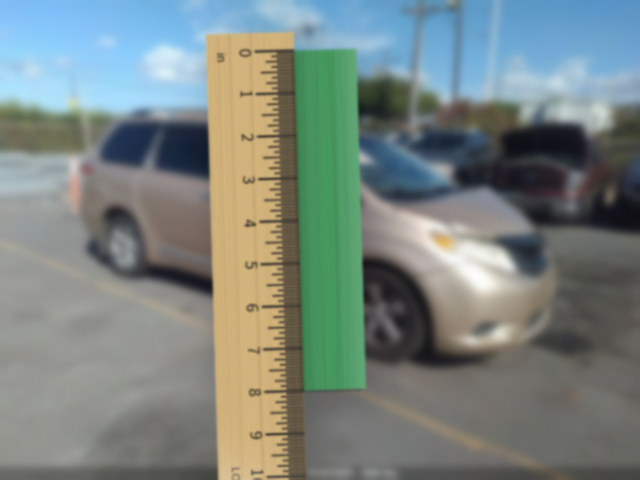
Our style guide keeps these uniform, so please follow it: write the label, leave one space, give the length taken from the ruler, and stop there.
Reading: 8 in
